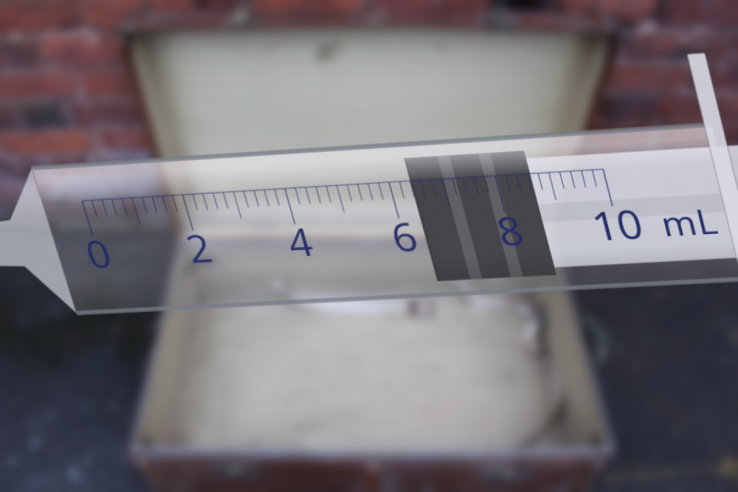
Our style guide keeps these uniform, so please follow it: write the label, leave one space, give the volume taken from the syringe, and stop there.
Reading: 6.4 mL
